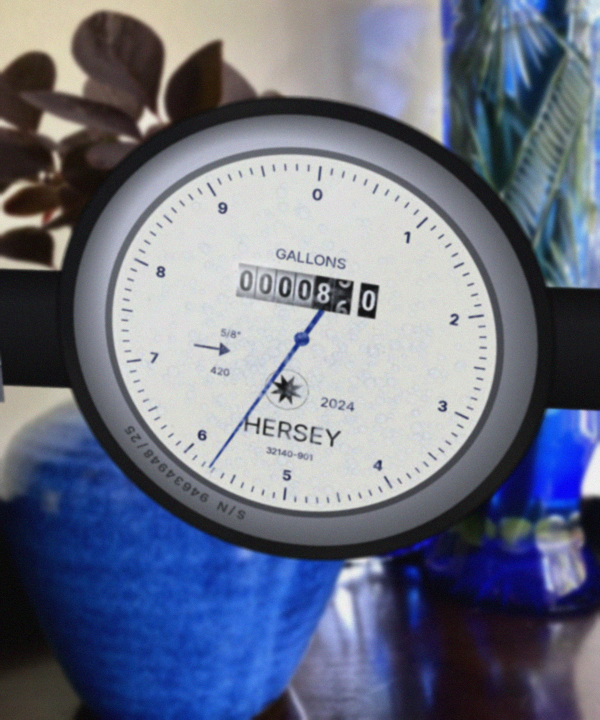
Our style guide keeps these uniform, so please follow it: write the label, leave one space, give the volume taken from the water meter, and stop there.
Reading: 855.7 gal
